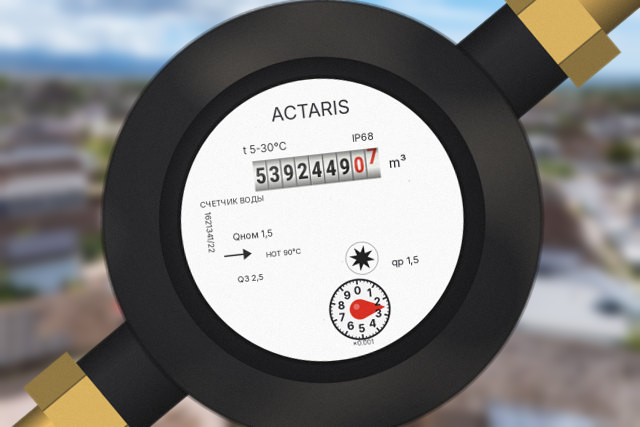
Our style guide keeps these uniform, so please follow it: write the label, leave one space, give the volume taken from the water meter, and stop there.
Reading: 5392449.072 m³
